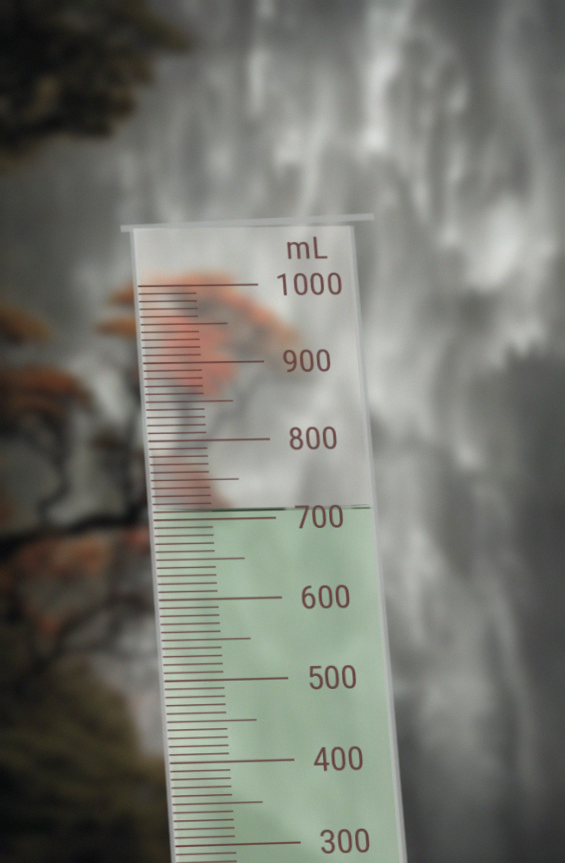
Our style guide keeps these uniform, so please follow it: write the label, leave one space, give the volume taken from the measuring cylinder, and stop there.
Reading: 710 mL
